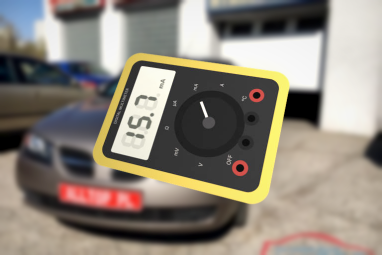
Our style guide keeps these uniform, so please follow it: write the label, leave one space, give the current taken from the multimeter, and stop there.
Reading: 15.7 mA
